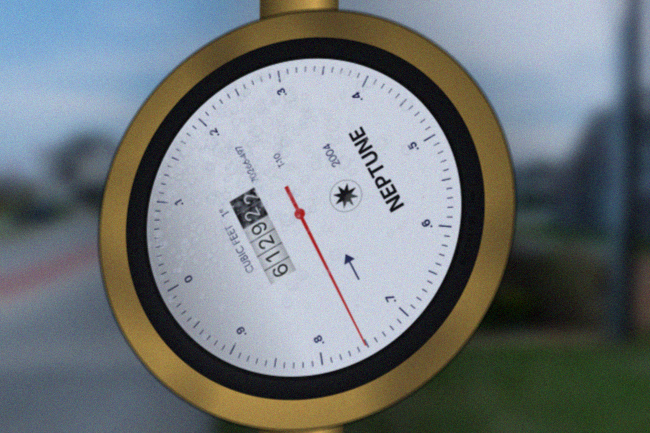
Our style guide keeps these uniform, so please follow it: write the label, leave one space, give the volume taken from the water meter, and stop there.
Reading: 612921.75 ft³
